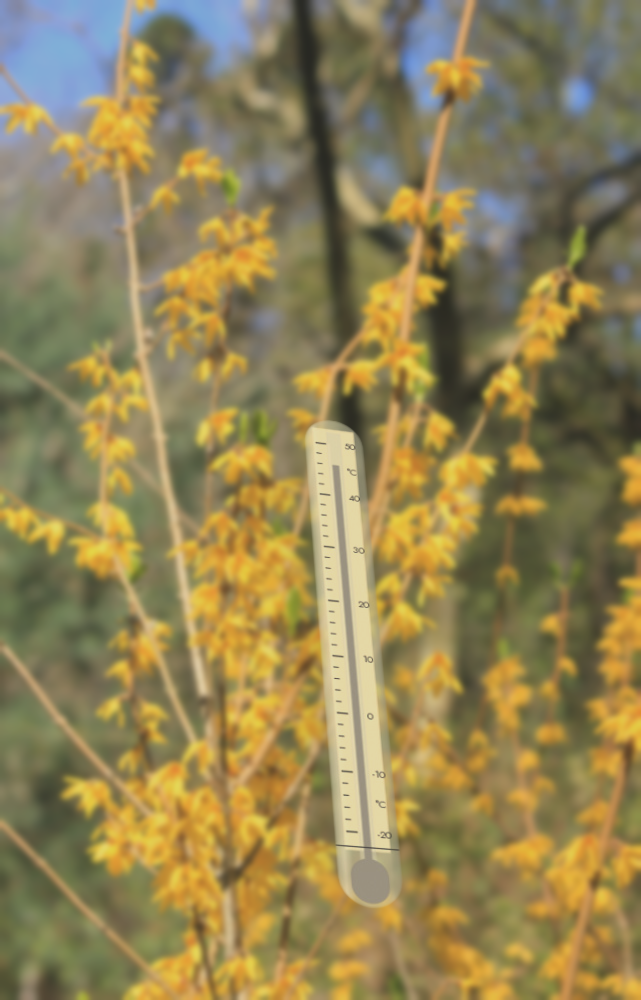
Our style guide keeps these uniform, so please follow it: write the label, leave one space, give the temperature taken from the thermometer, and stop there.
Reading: 46 °C
